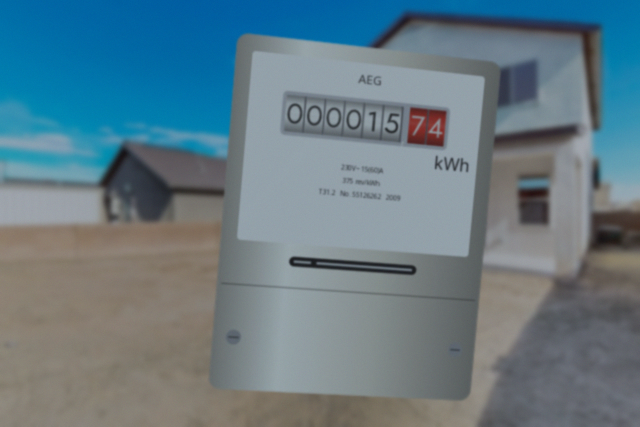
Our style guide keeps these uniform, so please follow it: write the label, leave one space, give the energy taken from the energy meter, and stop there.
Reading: 15.74 kWh
